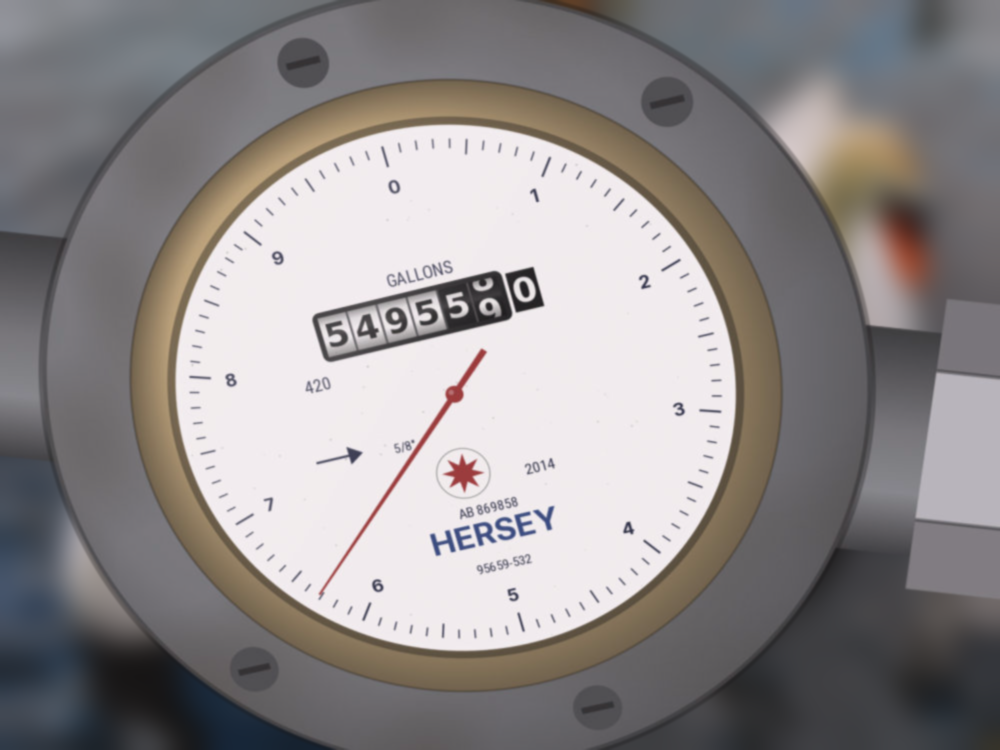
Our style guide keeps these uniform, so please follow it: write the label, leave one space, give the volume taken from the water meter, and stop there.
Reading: 5495586.3 gal
